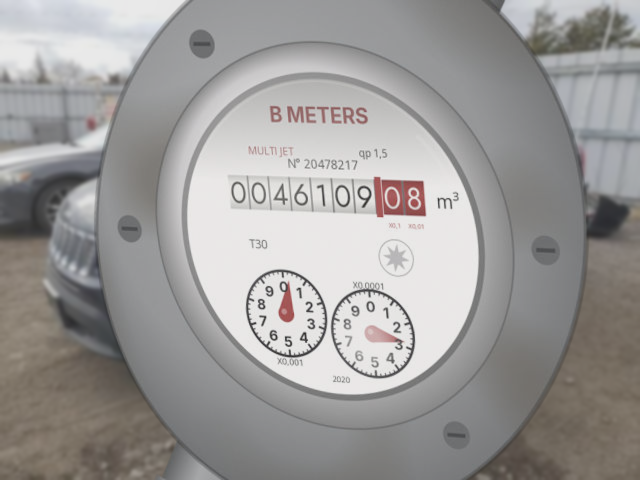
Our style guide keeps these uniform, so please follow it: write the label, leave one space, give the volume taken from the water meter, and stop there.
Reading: 46109.0802 m³
